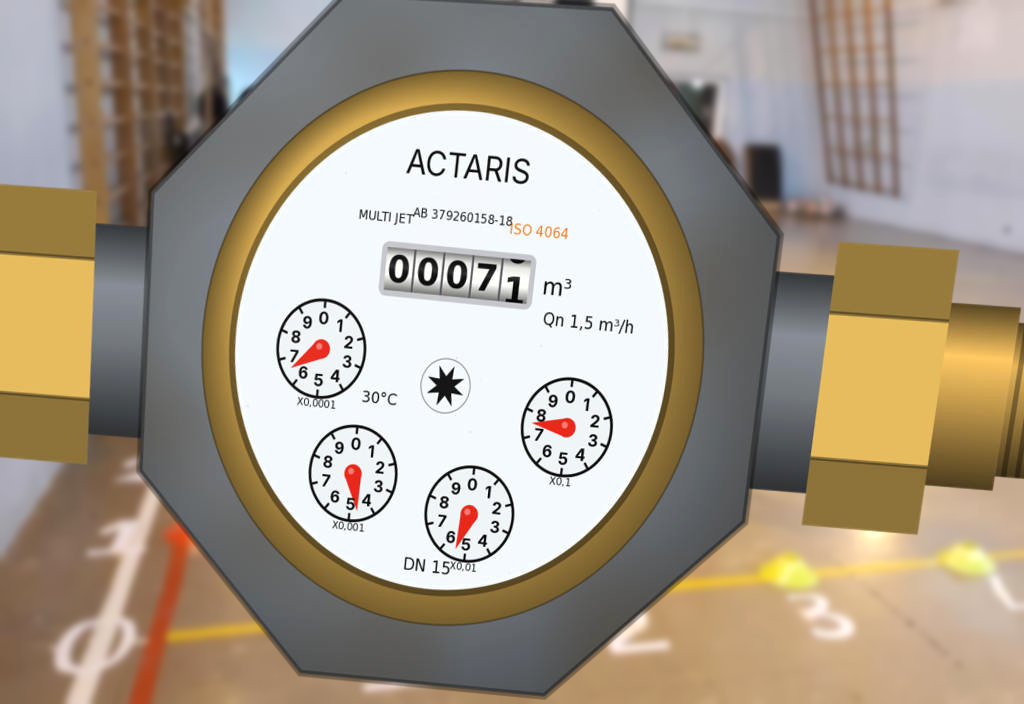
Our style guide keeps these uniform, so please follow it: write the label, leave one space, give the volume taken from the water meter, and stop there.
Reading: 70.7546 m³
